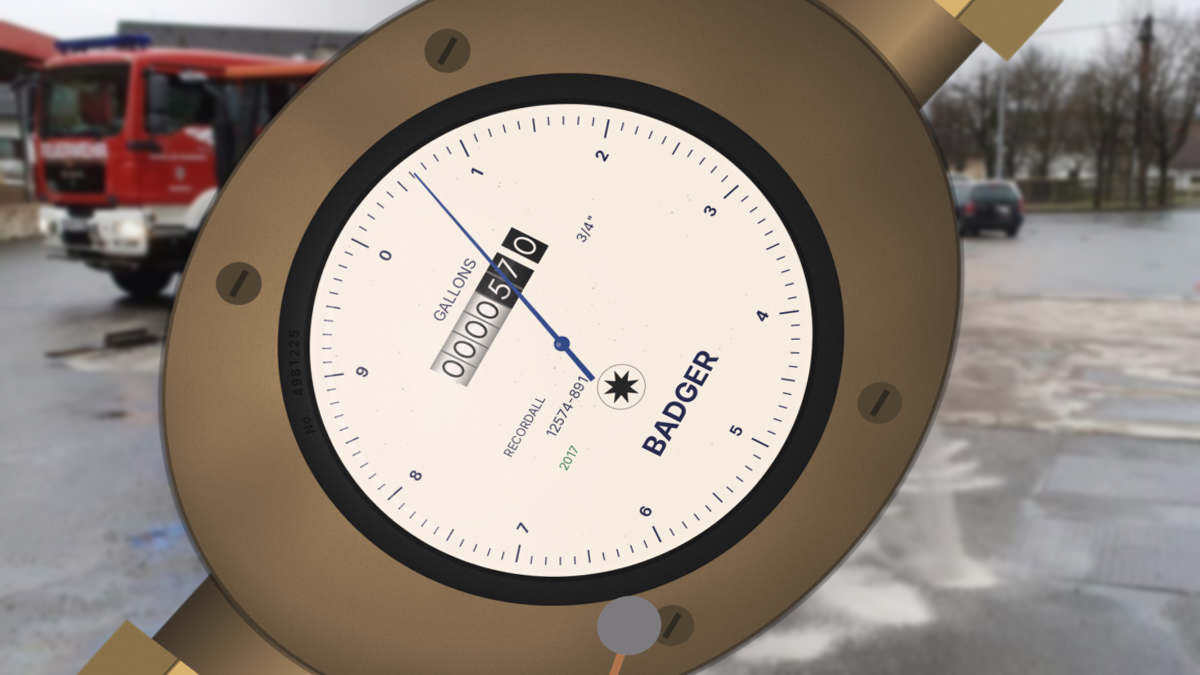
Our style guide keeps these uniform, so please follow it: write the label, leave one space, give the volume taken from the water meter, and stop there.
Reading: 570.6 gal
